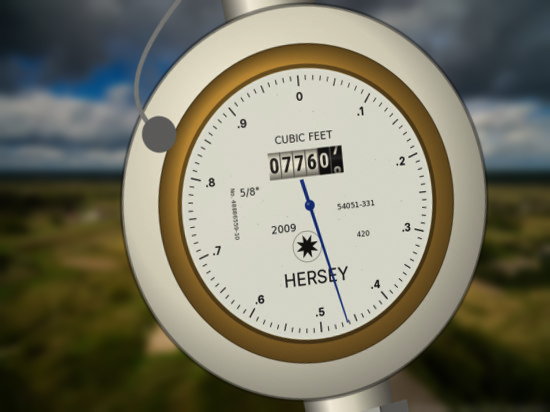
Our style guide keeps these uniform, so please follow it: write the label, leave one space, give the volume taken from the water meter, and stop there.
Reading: 77607.46 ft³
